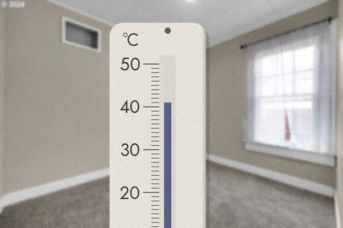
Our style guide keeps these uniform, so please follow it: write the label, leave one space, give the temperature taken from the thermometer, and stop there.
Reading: 41 °C
